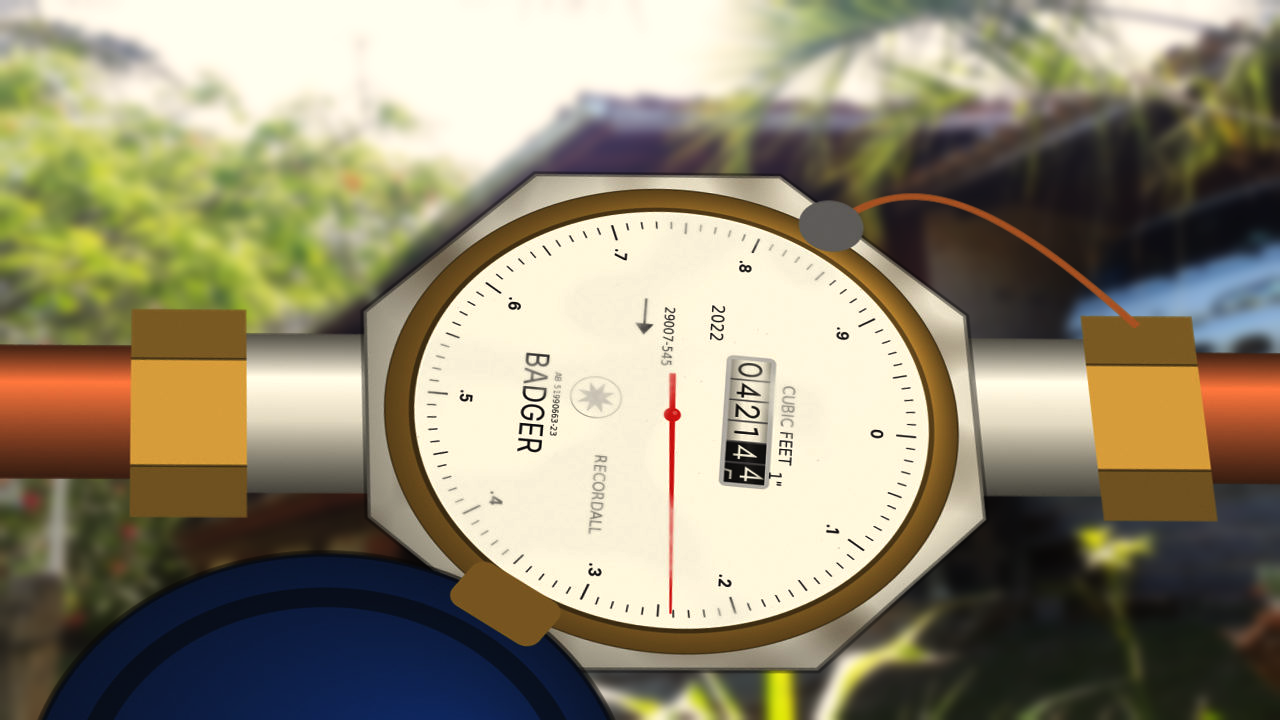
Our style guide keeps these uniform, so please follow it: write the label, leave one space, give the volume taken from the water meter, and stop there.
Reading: 42144.24 ft³
